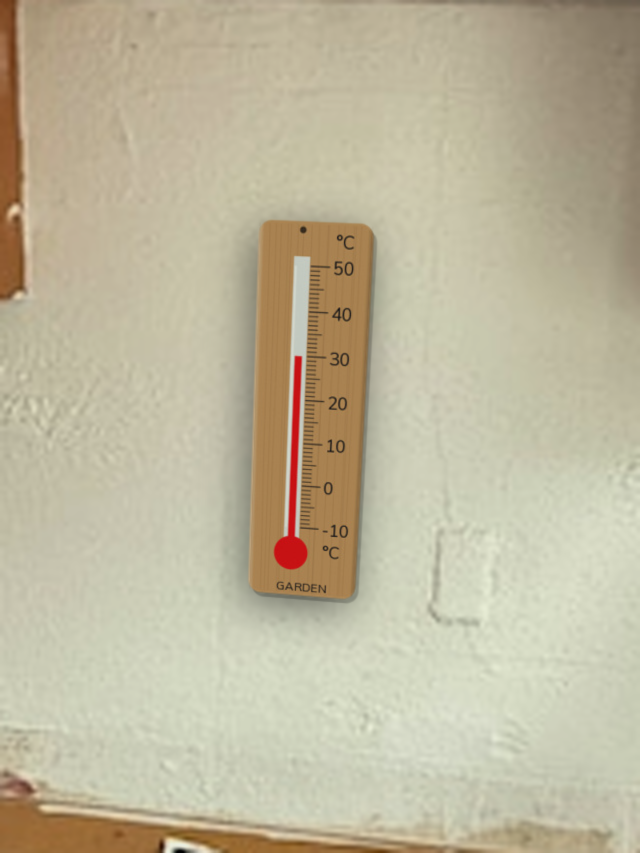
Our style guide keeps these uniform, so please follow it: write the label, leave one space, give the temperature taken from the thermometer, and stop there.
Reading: 30 °C
